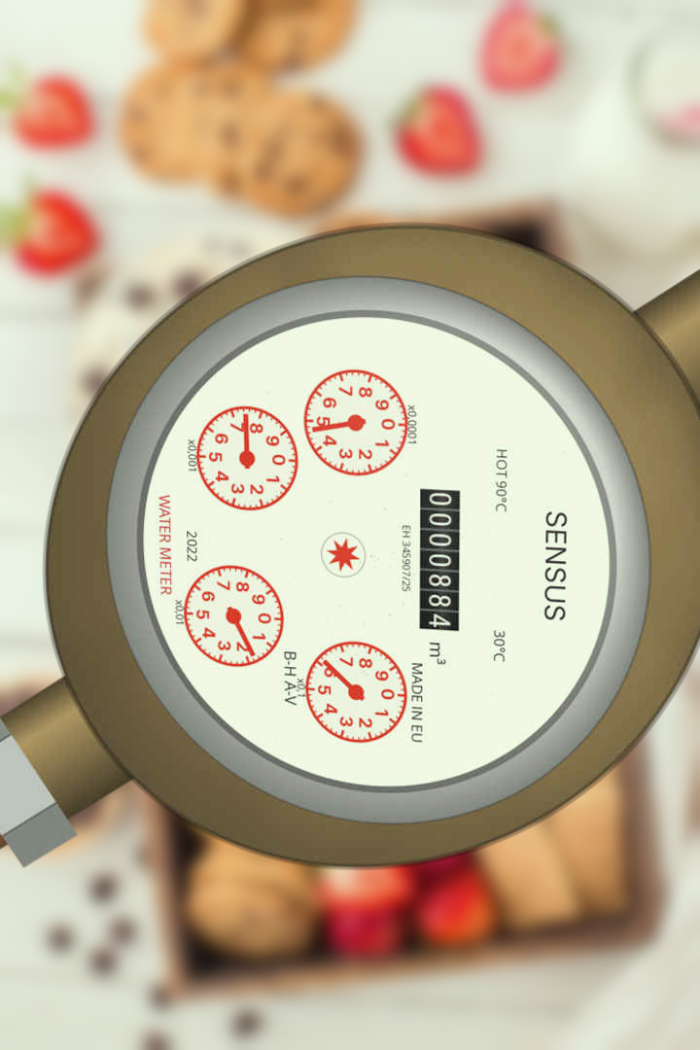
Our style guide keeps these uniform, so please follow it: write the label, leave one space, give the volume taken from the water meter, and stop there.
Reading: 884.6174 m³
